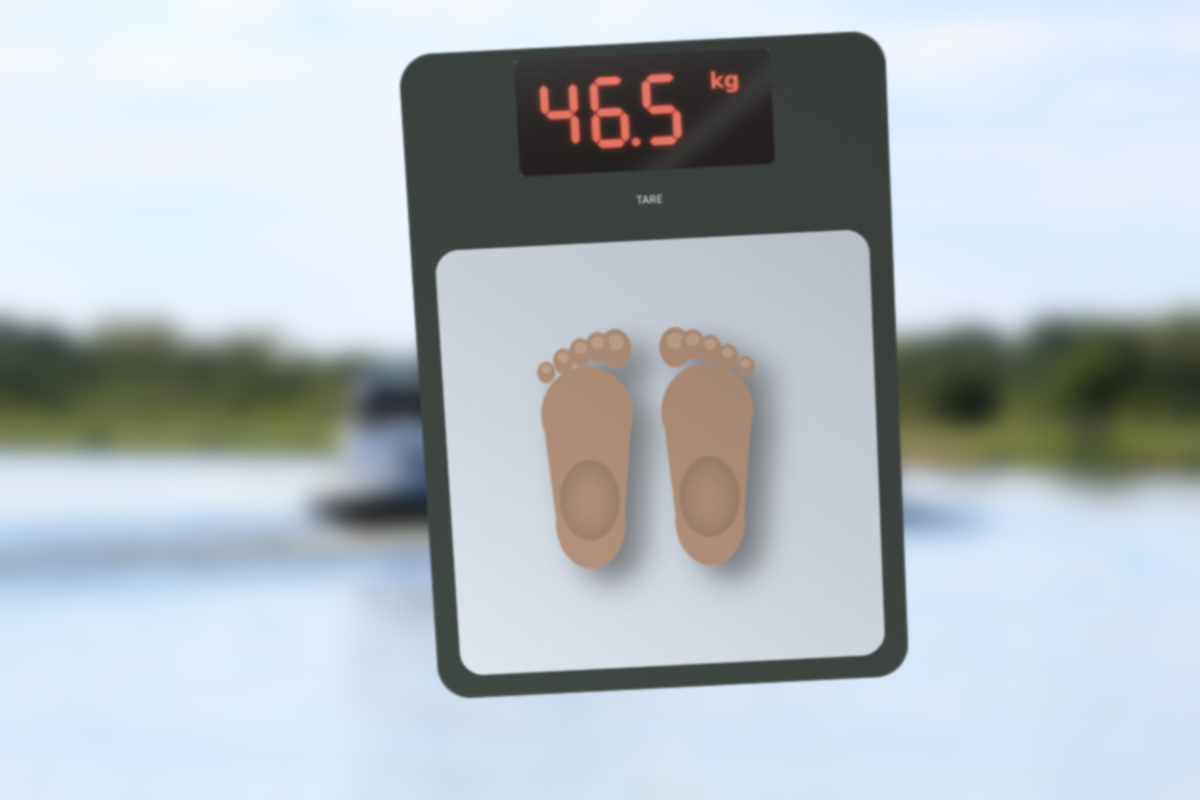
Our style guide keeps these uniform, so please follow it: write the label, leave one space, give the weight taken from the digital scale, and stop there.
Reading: 46.5 kg
